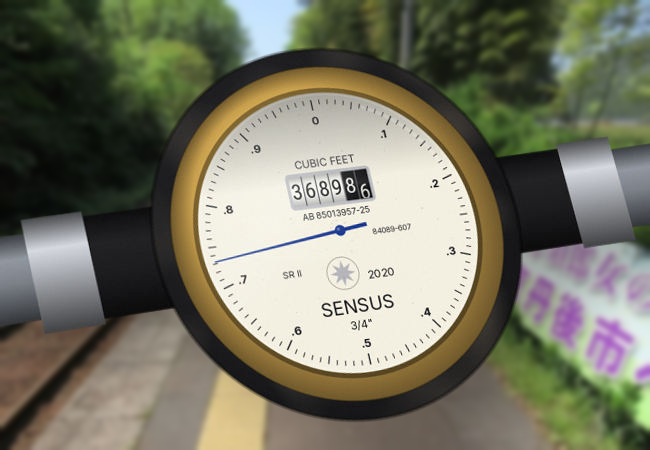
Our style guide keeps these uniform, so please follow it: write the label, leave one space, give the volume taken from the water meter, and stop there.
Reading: 368985.73 ft³
